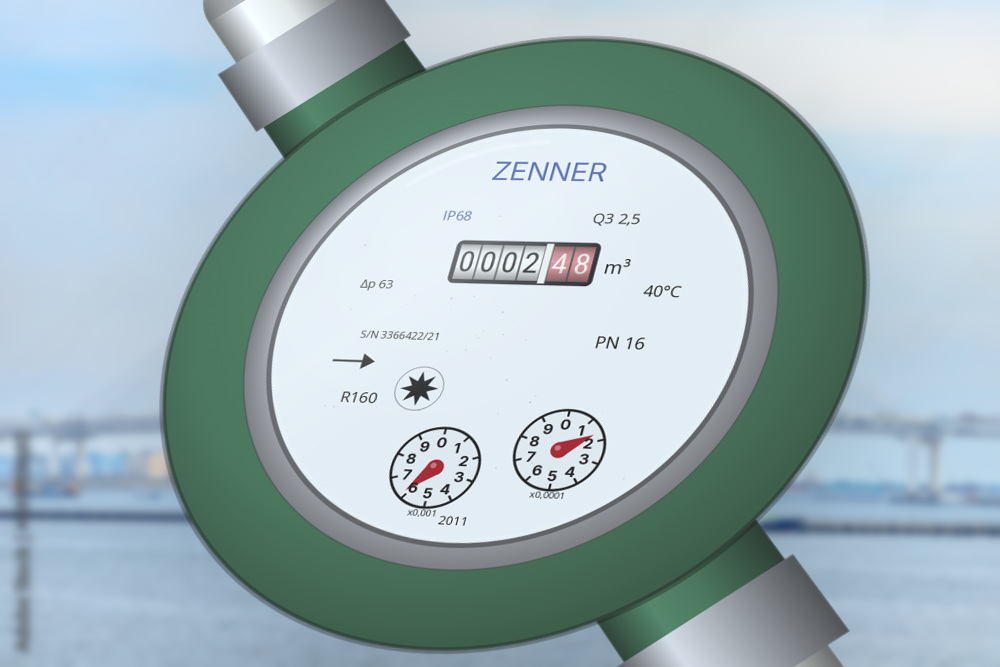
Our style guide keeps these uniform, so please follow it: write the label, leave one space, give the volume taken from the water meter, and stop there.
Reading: 2.4861 m³
